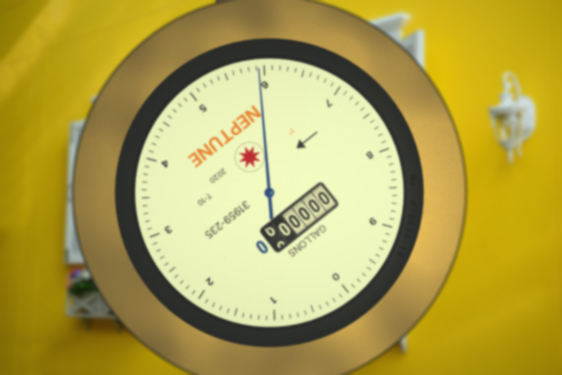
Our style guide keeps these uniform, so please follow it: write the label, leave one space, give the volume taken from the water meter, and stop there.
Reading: 85.9 gal
